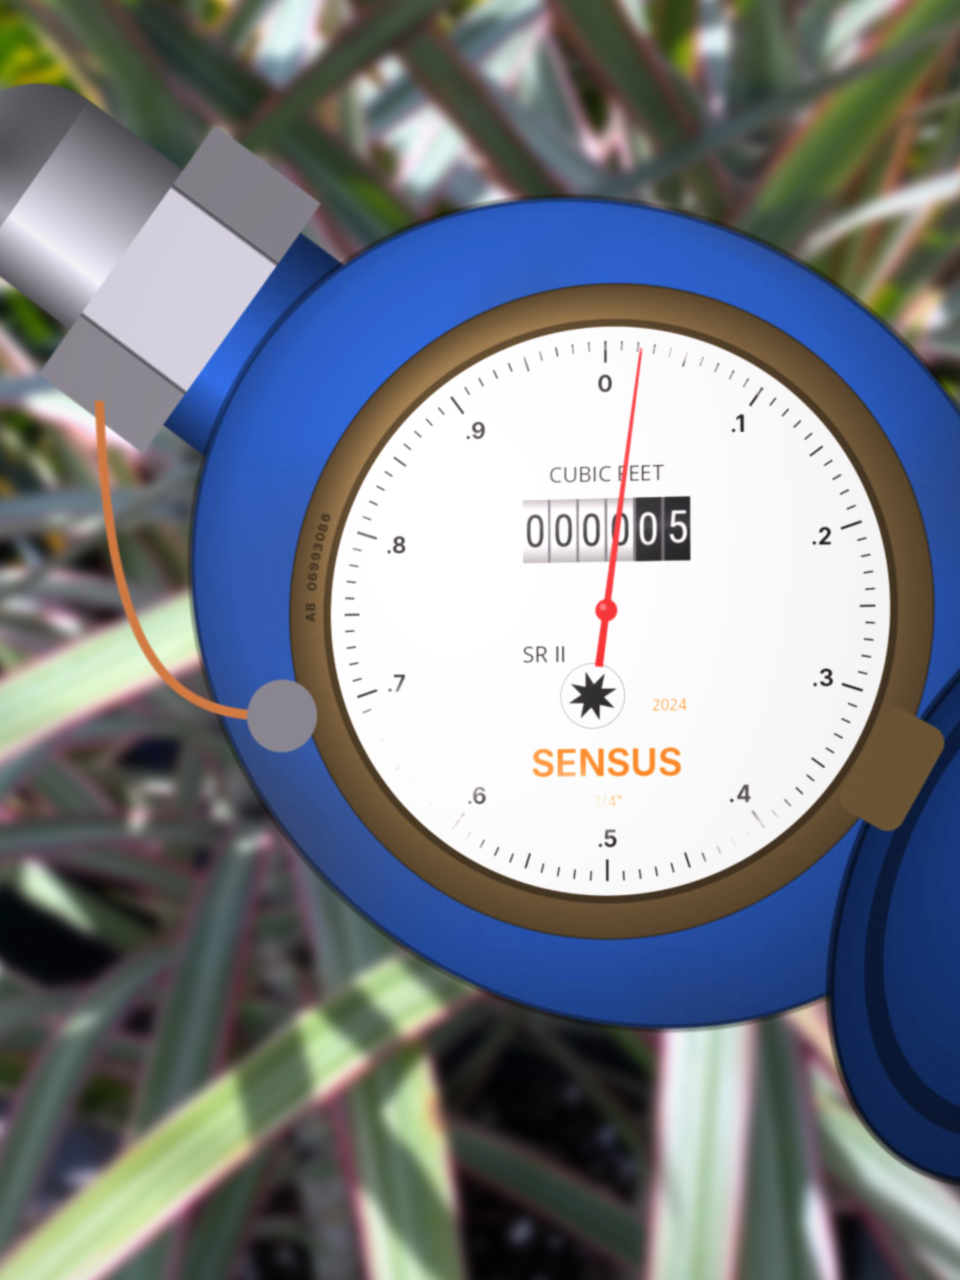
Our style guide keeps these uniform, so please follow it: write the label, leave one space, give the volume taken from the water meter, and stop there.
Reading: 5.02 ft³
